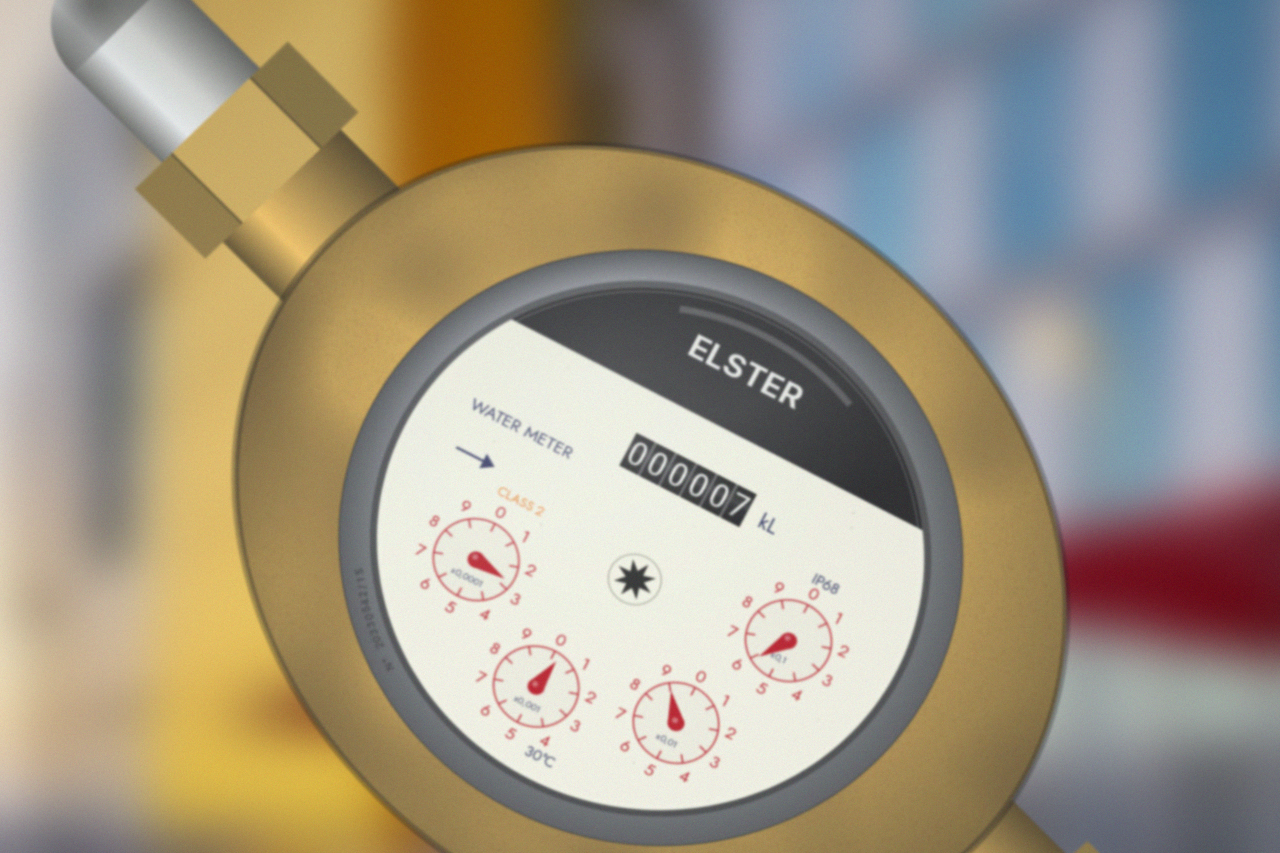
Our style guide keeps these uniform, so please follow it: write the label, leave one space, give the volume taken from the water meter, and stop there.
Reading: 7.5902 kL
